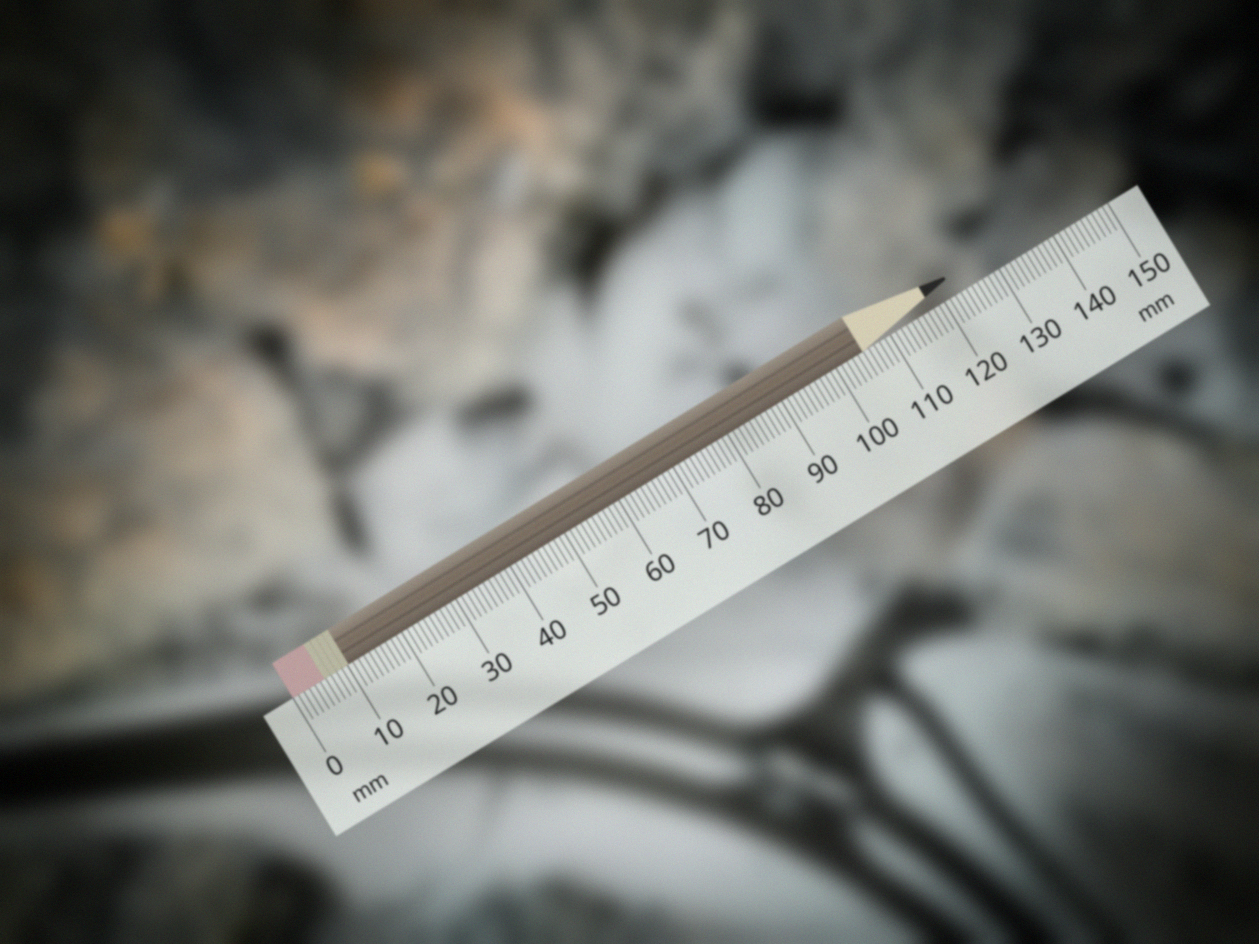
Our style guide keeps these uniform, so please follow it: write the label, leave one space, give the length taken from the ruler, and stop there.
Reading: 122 mm
